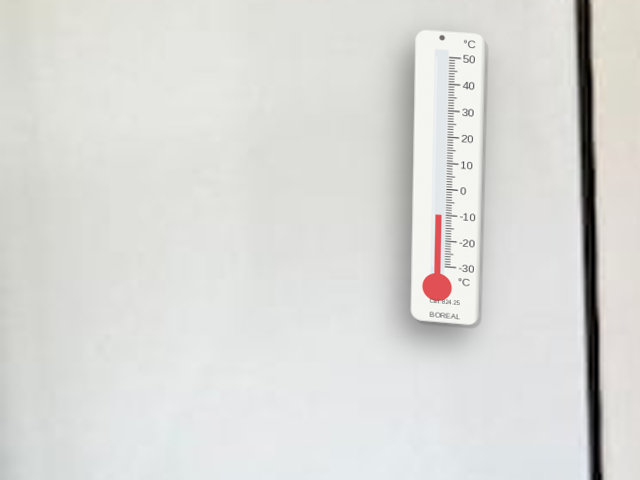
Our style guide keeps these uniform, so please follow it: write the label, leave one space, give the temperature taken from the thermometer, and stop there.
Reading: -10 °C
